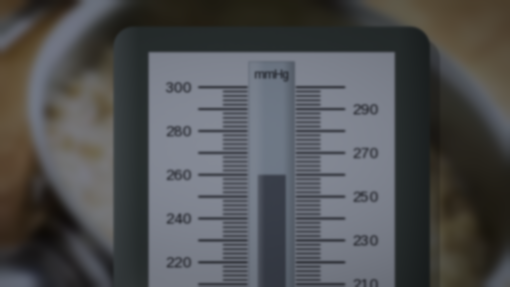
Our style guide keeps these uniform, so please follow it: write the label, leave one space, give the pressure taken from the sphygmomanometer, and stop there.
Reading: 260 mmHg
